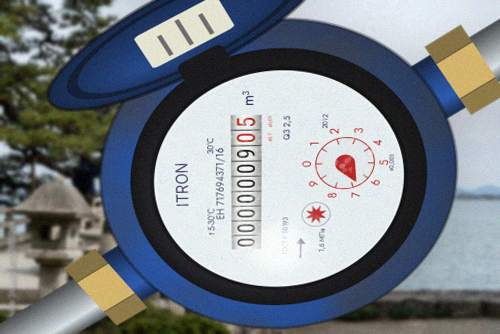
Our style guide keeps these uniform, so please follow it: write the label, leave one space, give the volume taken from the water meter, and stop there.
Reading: 9.056 m³
